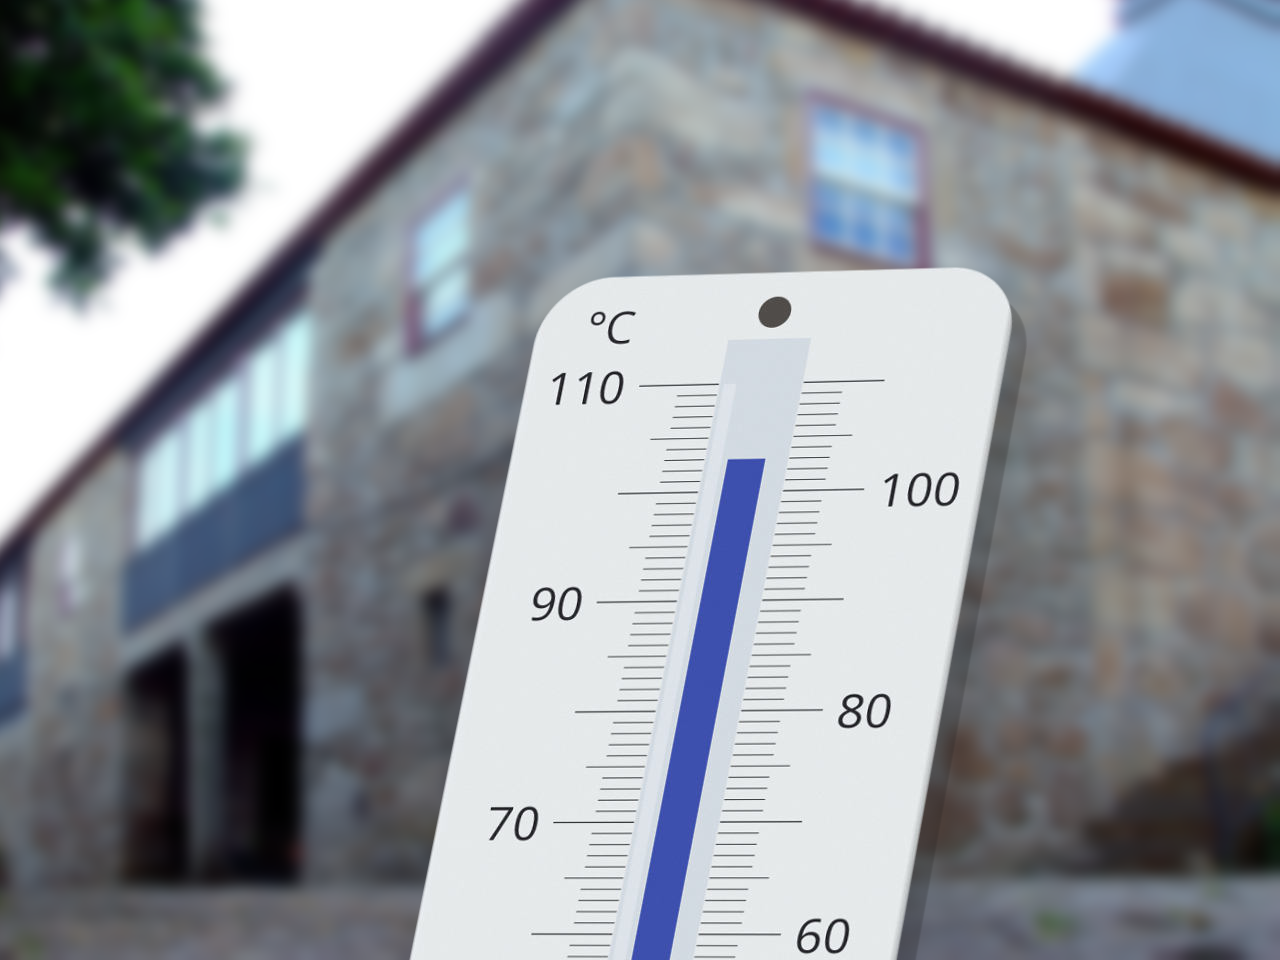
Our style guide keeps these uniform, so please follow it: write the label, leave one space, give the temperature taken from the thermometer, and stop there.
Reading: 103 °C
